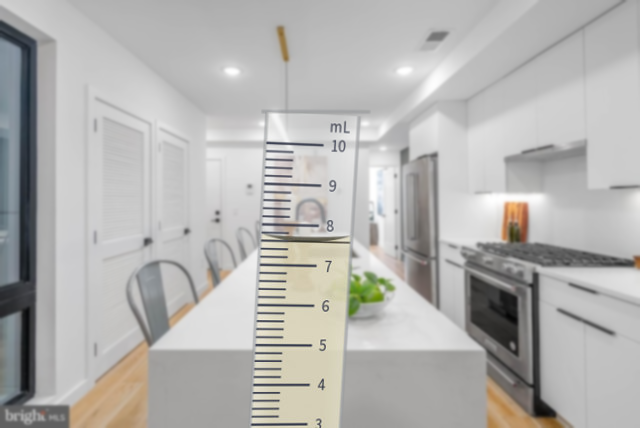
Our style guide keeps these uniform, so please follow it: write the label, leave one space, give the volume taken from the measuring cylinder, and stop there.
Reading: 7.6 mL
